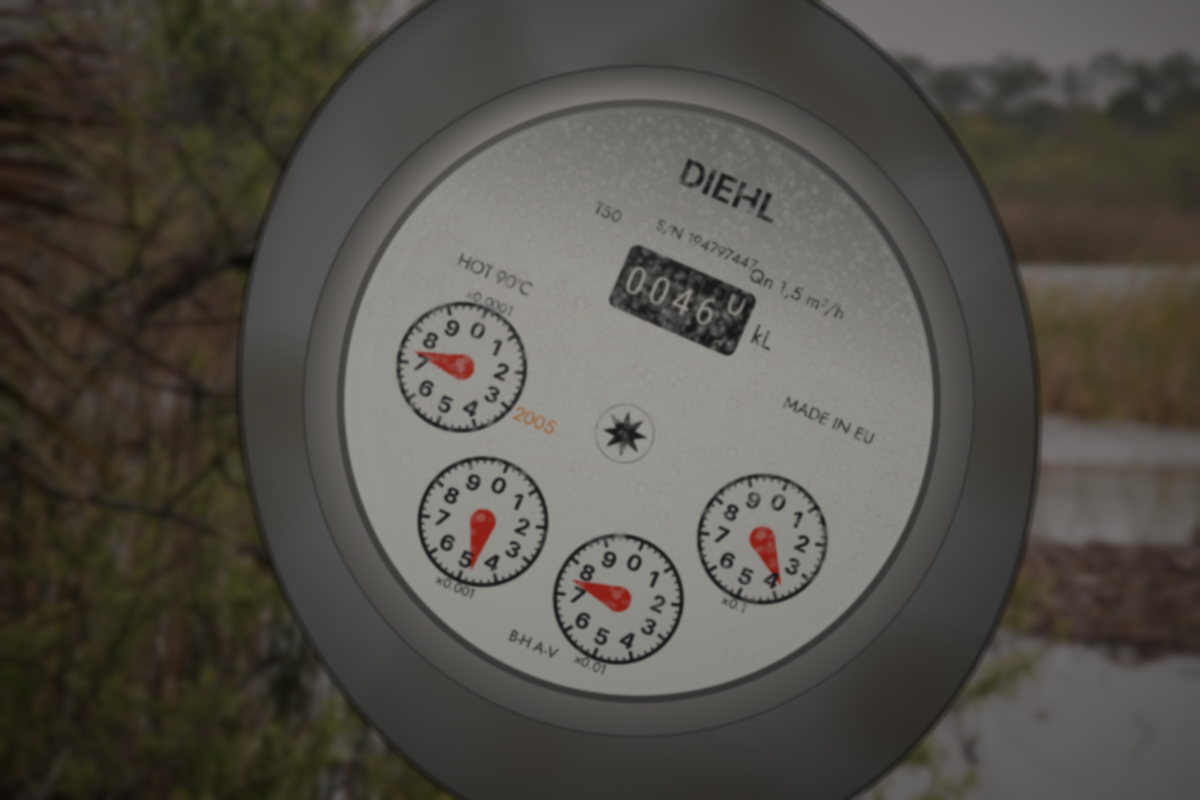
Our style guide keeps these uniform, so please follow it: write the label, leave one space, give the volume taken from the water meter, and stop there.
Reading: 460.3747 kL
